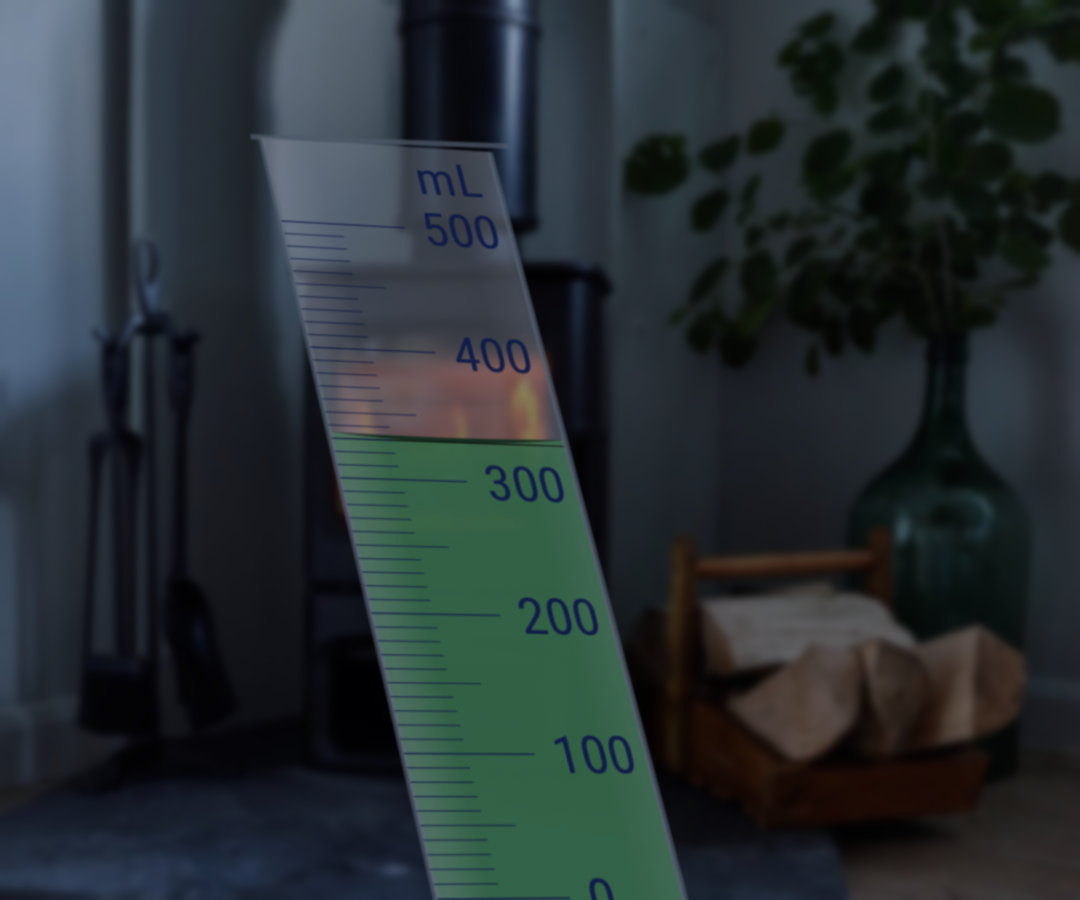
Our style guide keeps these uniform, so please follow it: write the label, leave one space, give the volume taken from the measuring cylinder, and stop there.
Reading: 330 mL
